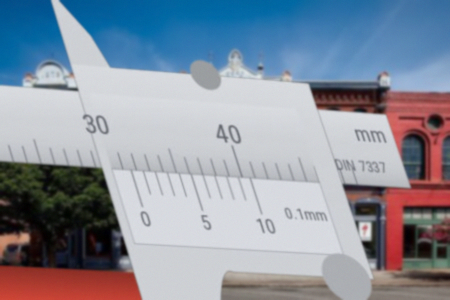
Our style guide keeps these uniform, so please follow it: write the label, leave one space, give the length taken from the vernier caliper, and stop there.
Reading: 31.6 mm
